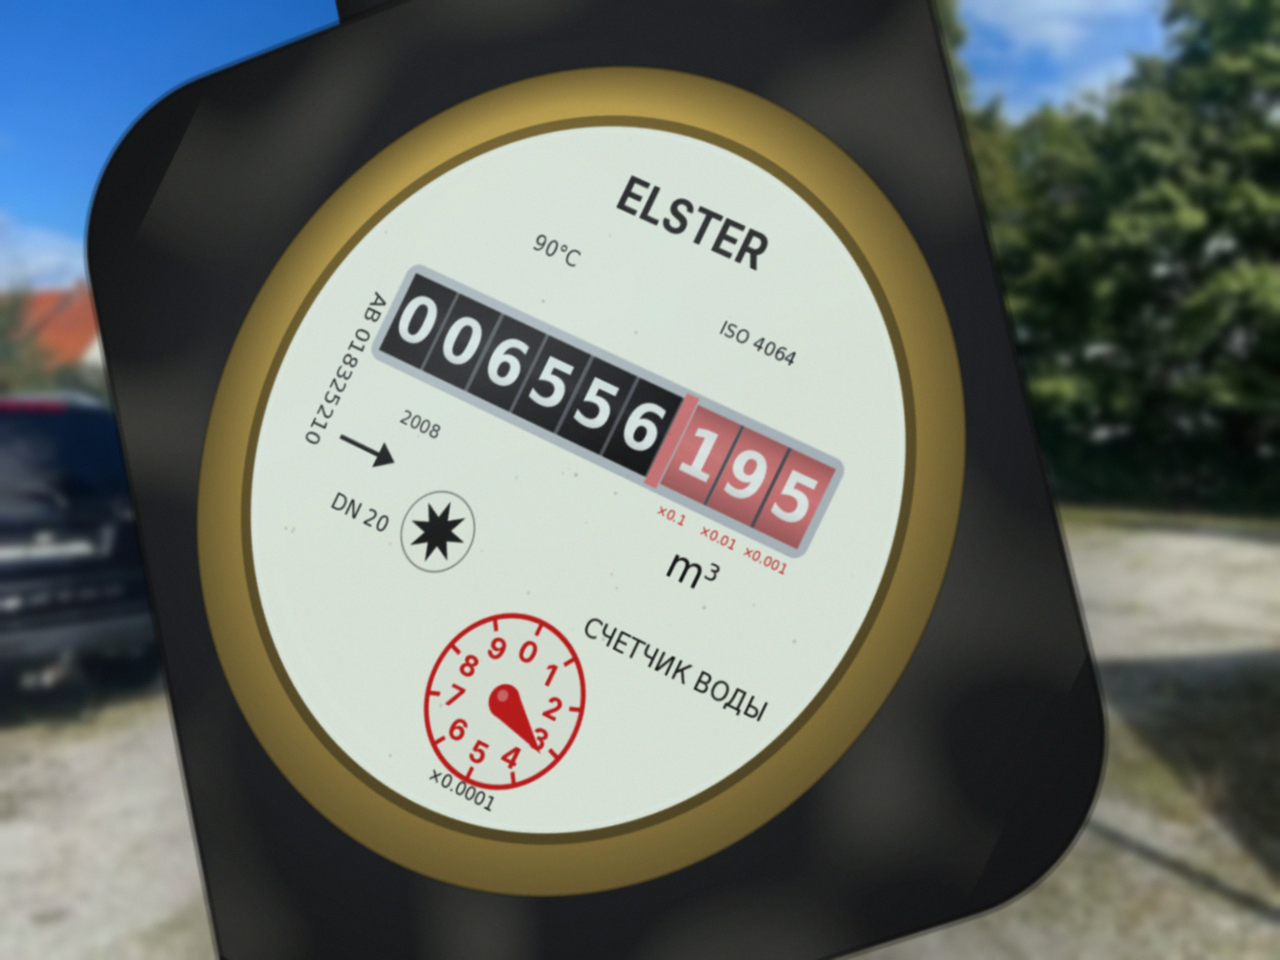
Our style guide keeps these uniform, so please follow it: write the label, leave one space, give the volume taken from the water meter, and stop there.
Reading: 6556.1953 m³
